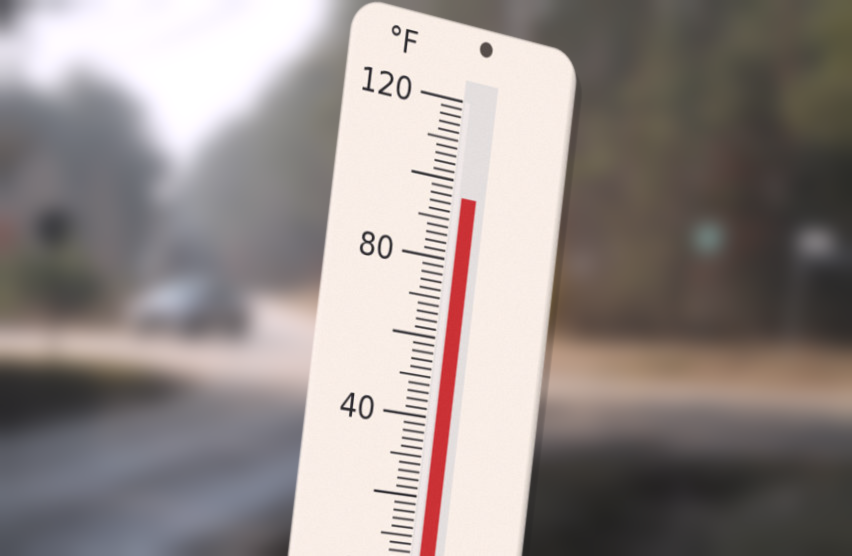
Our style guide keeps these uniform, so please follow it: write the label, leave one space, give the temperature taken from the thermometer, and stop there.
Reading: 96 °F
